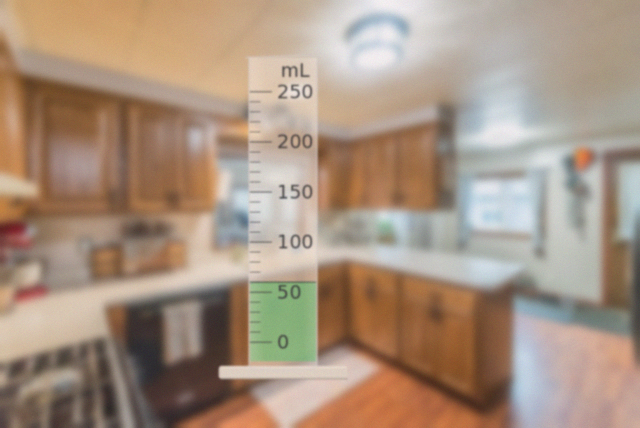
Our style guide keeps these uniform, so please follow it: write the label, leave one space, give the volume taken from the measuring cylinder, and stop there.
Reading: 60 mL
